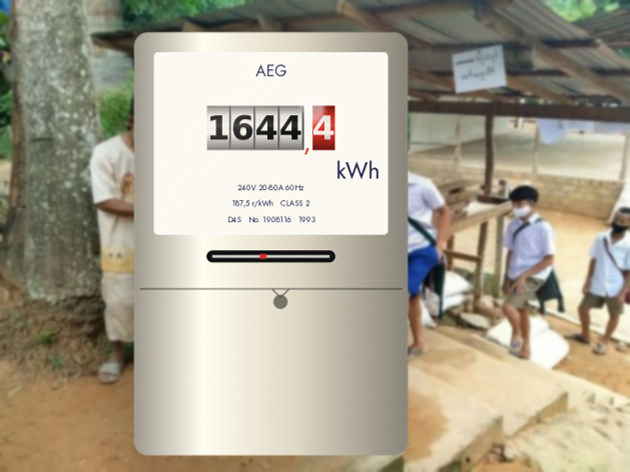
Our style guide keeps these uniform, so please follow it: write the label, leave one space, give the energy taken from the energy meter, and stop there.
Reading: 1644.4 kWh
